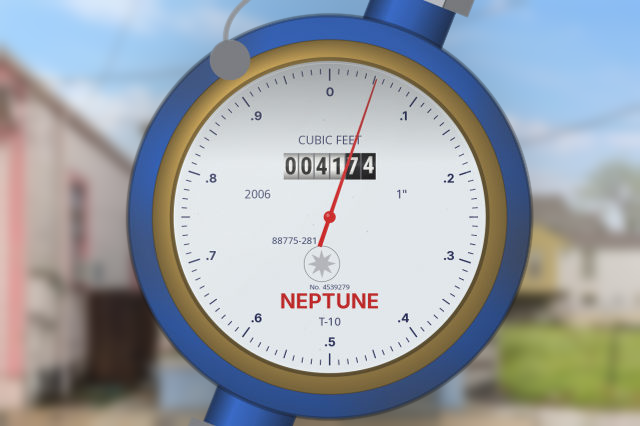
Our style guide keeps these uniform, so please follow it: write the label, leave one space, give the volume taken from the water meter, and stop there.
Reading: 4174.05 ft³
